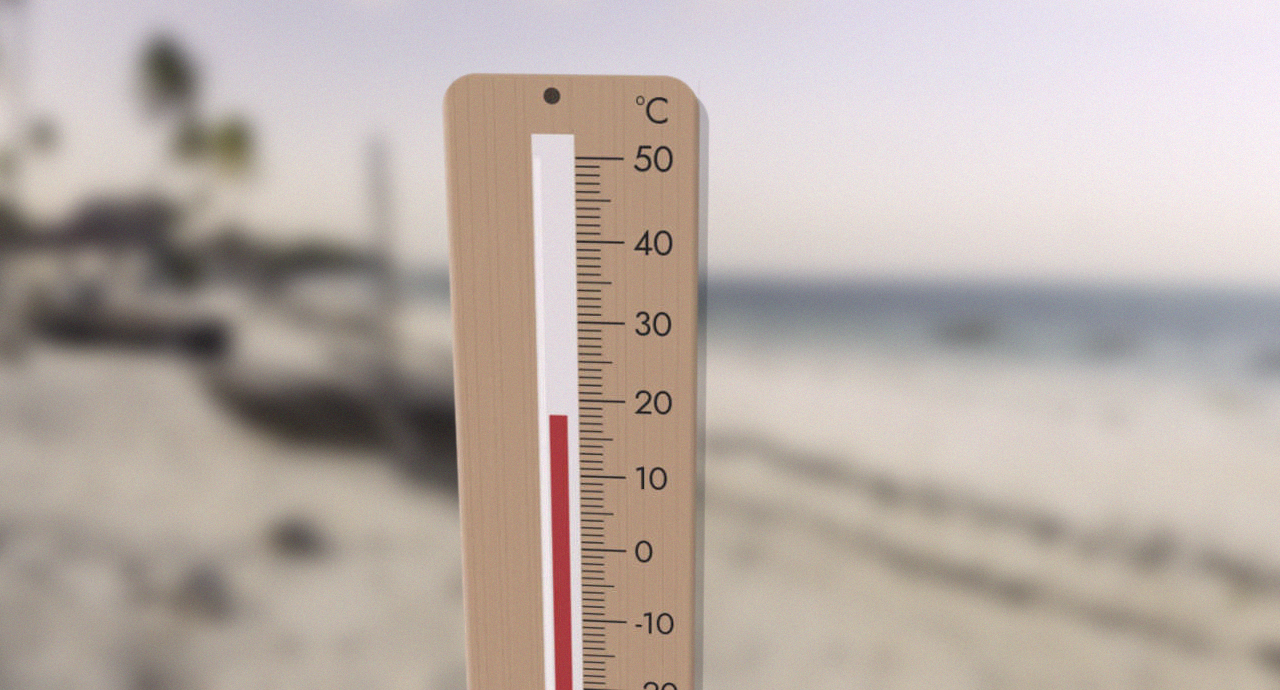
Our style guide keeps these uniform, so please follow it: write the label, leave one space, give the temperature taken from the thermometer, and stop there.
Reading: 18 °C
